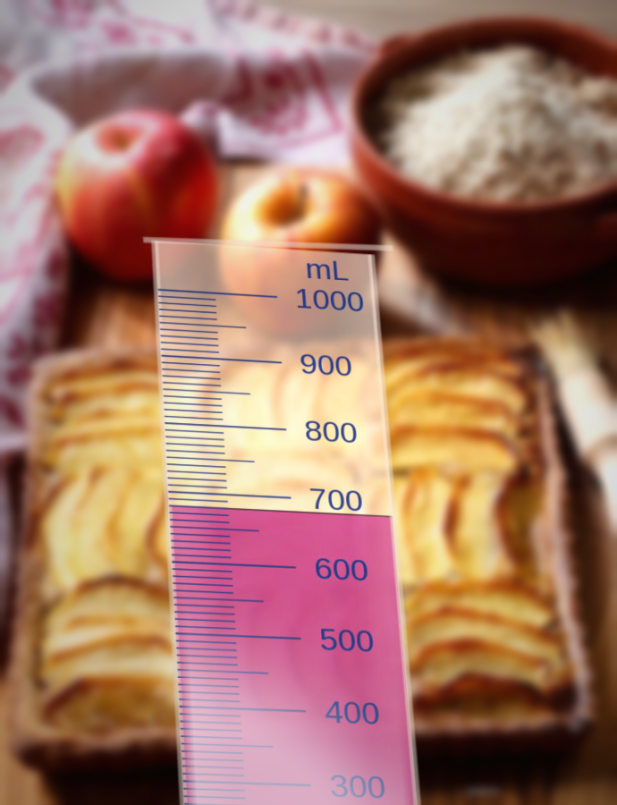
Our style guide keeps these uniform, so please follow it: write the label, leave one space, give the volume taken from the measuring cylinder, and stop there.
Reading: 680 mL
